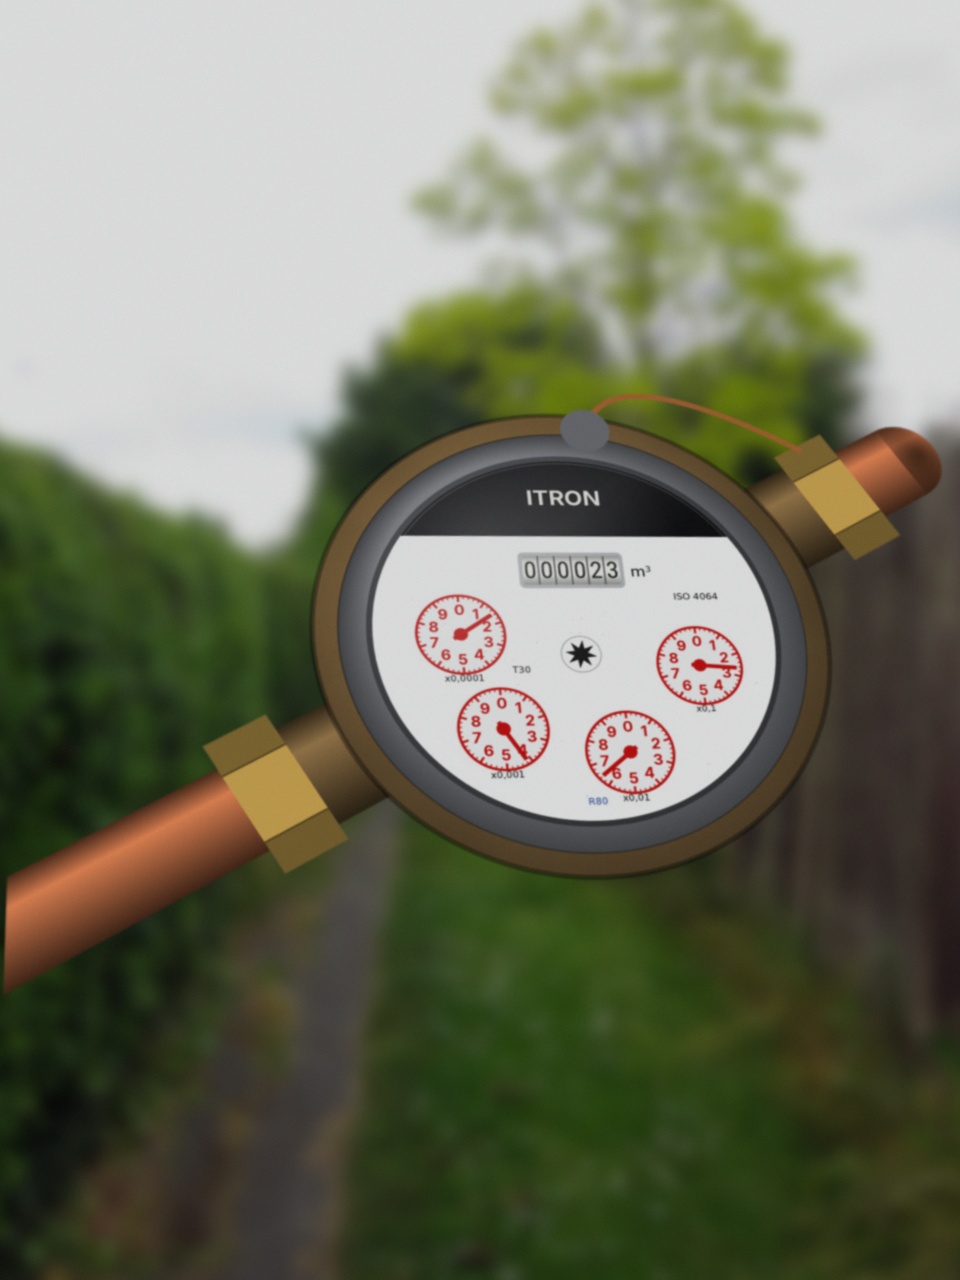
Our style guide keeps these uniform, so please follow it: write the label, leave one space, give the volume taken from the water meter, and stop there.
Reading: 23.2641 m³
